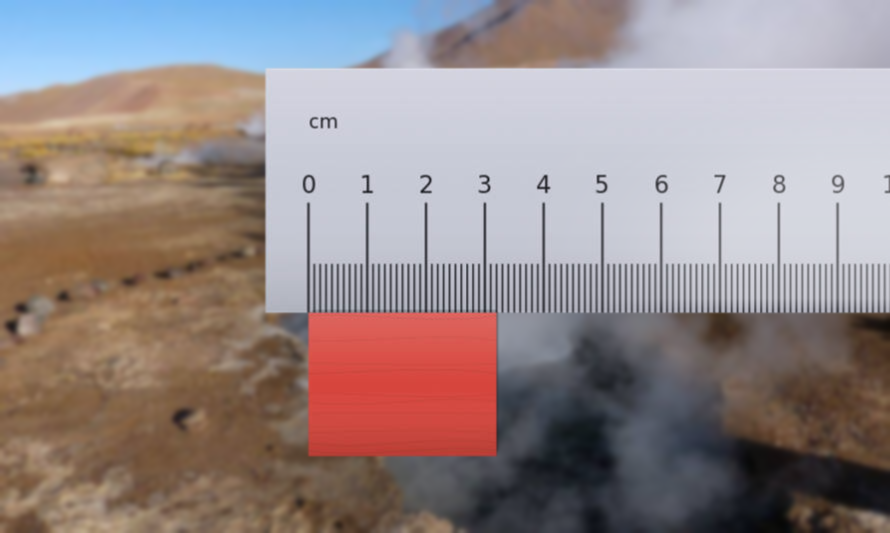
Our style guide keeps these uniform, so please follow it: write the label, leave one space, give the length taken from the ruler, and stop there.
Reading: 3.2 cm
